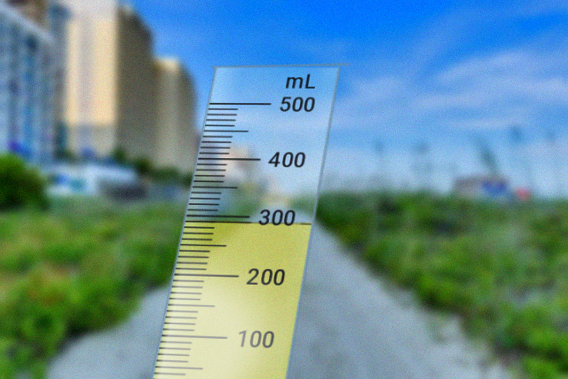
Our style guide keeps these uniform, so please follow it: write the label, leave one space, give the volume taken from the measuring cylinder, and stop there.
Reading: 290 mL
